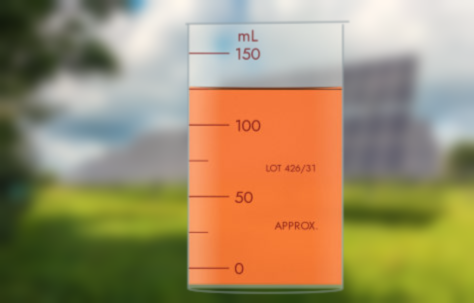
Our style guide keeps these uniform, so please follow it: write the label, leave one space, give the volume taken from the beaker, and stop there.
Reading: 125 mL
